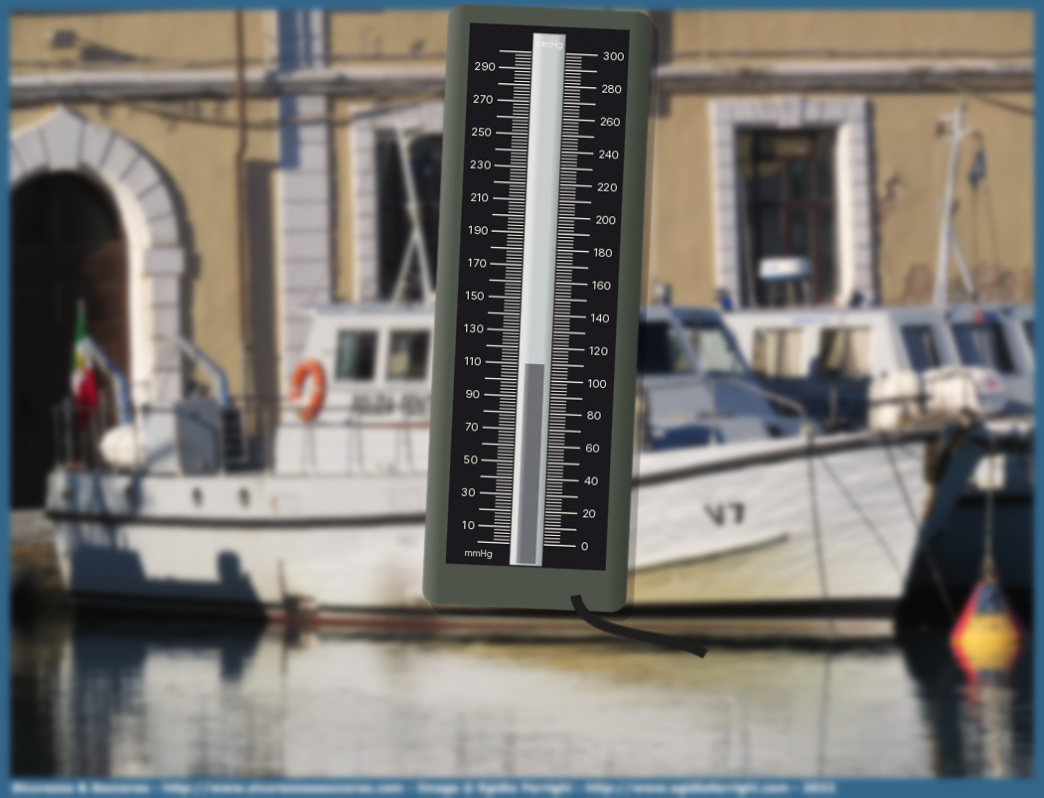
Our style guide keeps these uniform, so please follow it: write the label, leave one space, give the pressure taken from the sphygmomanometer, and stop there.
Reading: 110 mmHg
